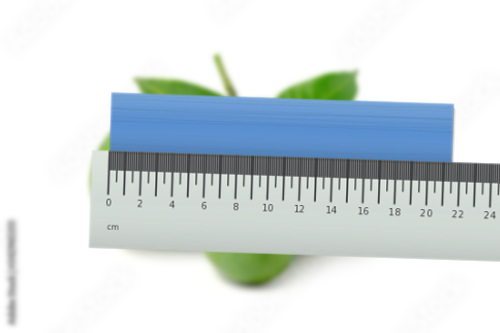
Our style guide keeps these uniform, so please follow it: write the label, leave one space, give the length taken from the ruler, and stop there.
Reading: 21.5 cm
